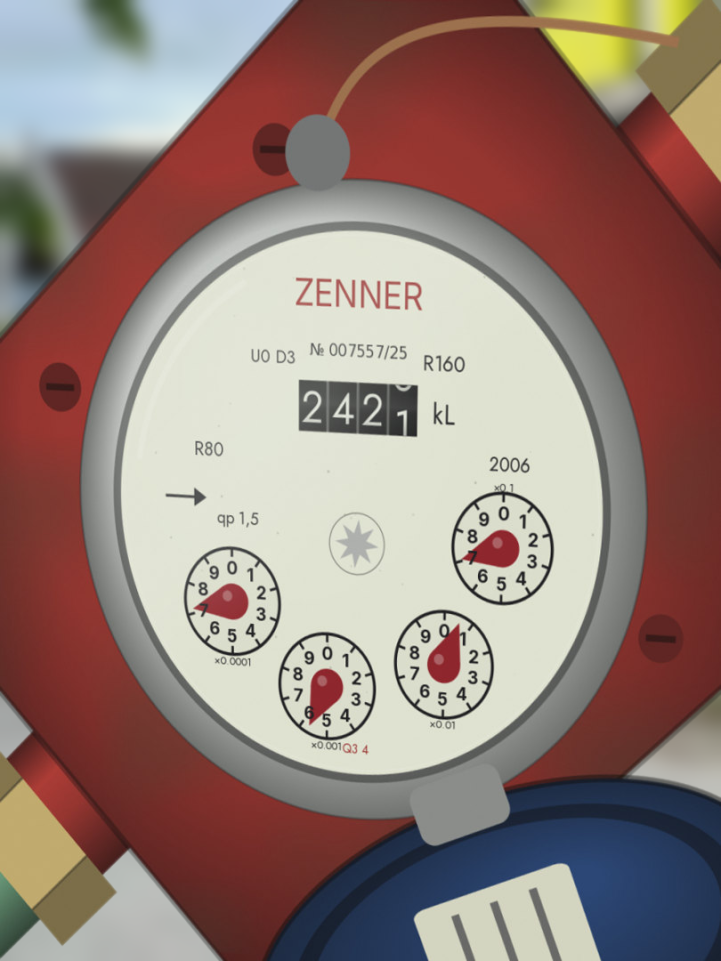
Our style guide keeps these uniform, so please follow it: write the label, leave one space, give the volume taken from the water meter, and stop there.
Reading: 2420.7057 kL
